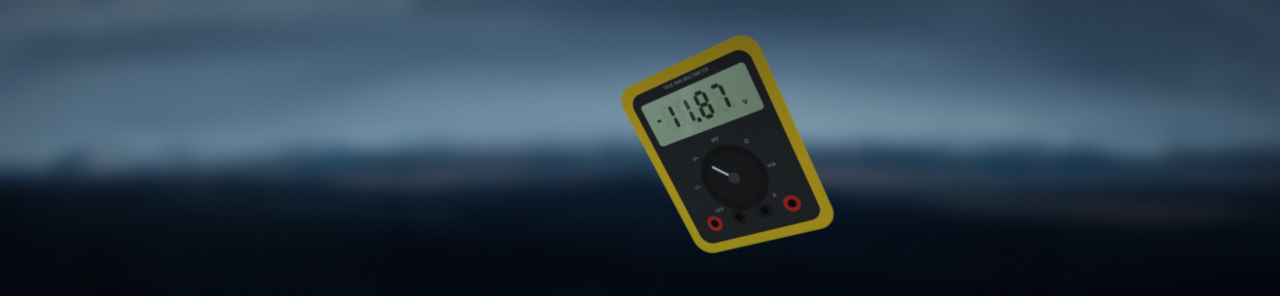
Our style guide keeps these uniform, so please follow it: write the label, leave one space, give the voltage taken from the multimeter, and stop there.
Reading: -11.87 V
